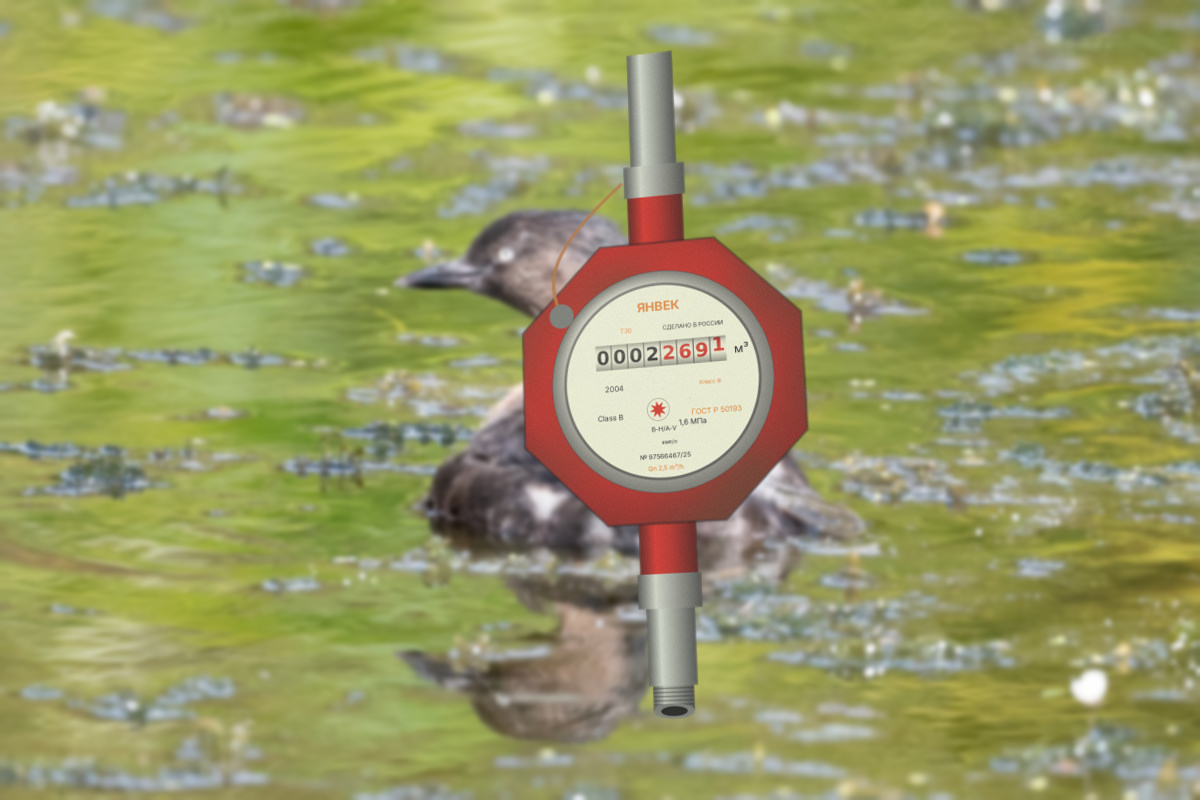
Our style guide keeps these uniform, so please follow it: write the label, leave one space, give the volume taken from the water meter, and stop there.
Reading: 2.2691 m³
